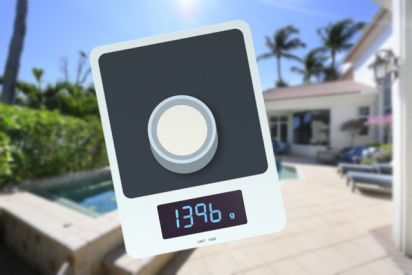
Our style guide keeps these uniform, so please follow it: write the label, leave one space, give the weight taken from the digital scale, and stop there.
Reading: 1396 g
